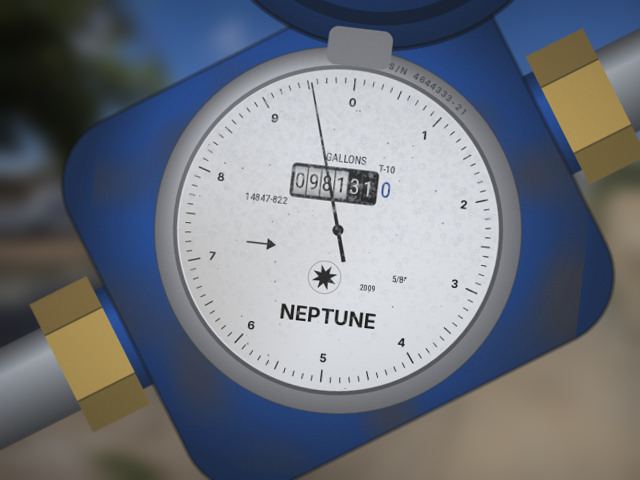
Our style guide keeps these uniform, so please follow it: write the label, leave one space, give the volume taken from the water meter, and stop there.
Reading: 981309.5 gal
